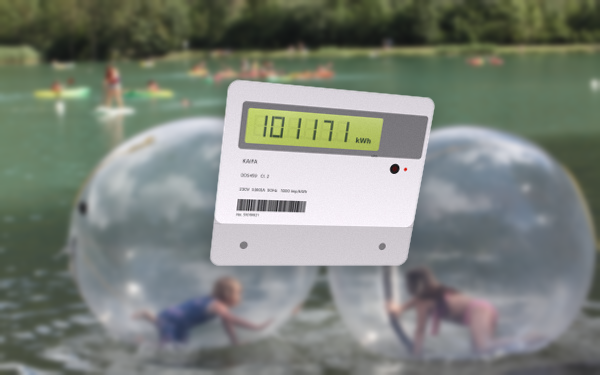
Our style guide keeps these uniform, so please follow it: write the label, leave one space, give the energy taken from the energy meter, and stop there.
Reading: 101171 kWh
